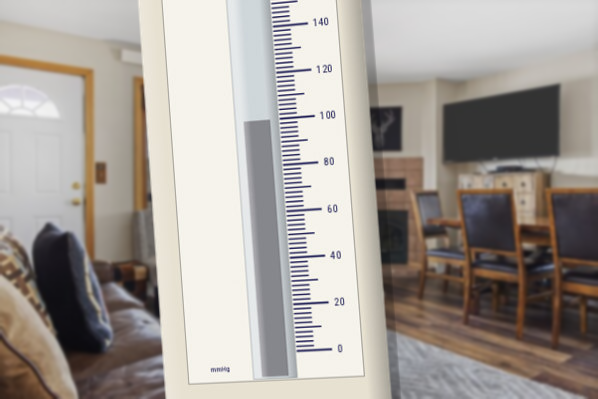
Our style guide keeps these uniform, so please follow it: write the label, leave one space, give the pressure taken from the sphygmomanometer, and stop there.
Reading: 100 mmHg
